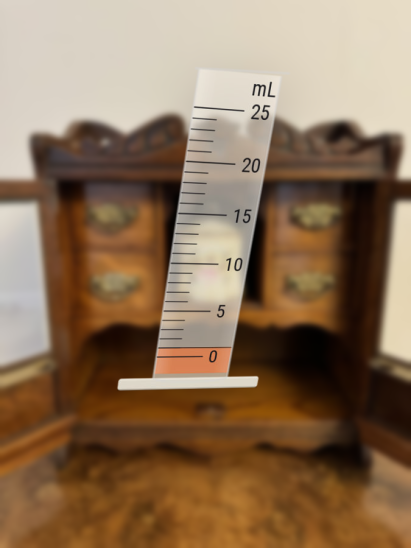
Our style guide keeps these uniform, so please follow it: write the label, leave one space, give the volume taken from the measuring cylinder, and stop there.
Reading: 1 mL
